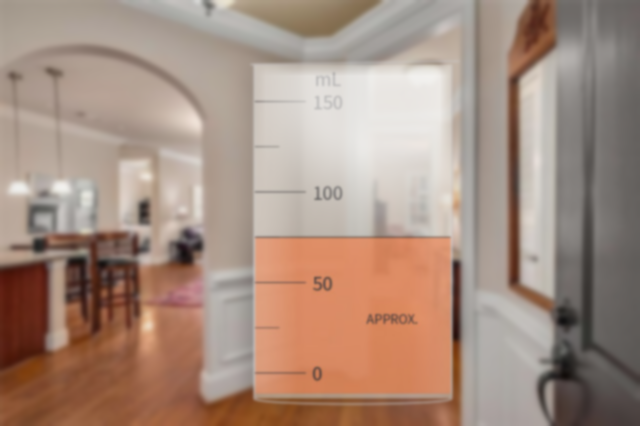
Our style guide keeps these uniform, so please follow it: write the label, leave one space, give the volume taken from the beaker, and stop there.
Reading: 75 mL
